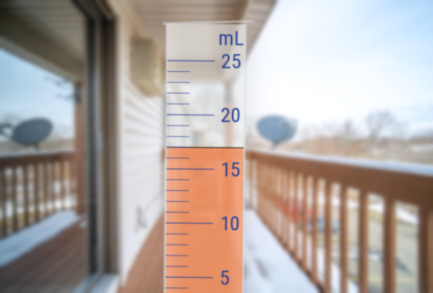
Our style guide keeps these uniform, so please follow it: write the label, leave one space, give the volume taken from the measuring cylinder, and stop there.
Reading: 17 mL
